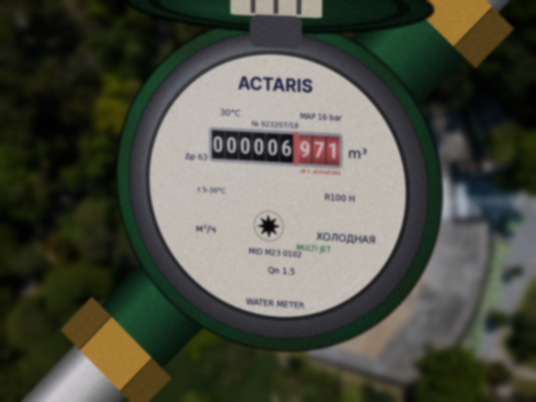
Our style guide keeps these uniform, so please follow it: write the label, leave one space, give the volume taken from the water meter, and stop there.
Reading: 6.971 m³
